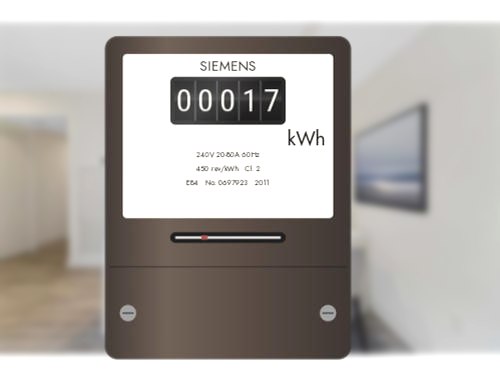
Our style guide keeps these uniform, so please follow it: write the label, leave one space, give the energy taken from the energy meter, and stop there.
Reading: 17 kWh
